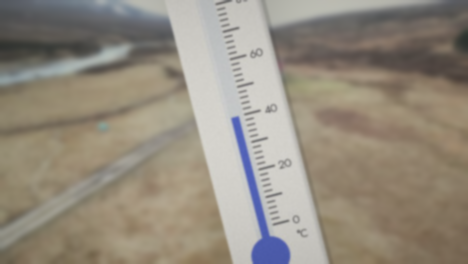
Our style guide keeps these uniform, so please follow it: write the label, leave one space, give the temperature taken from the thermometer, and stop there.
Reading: 40 °C
